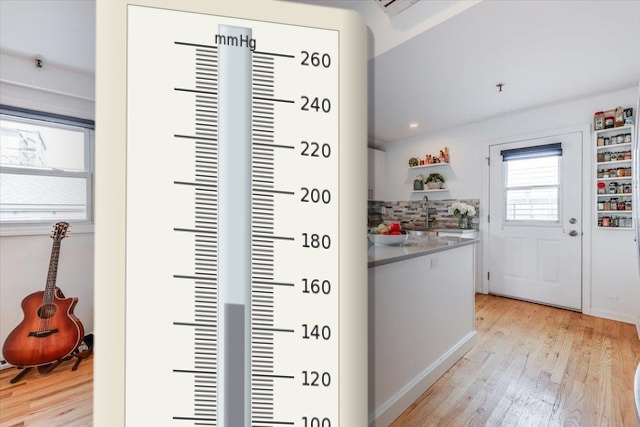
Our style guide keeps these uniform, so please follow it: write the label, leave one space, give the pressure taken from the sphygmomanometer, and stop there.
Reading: 150 mmHg
